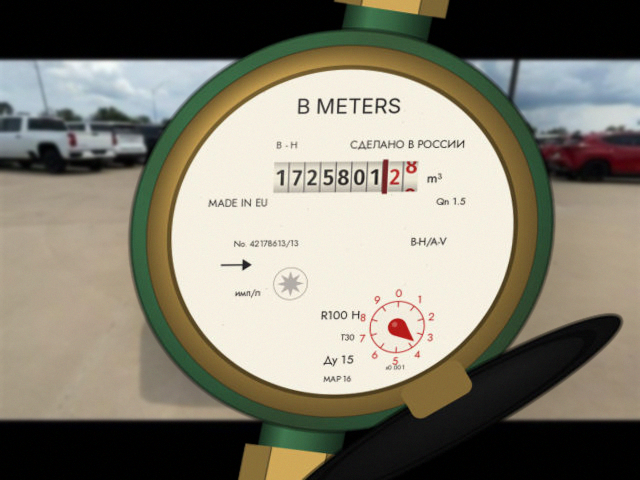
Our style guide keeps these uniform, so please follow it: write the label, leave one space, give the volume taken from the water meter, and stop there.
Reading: 1725801.283 m³
